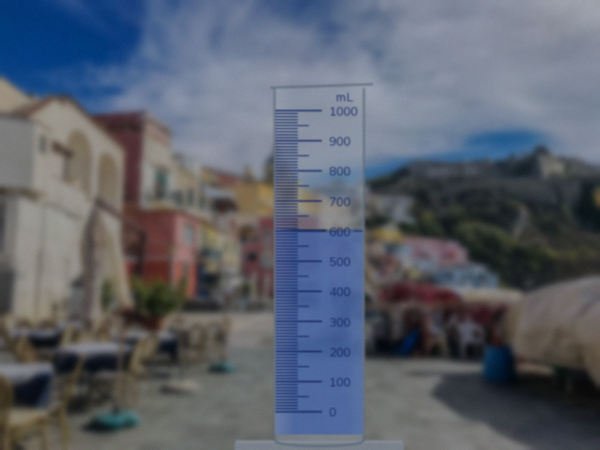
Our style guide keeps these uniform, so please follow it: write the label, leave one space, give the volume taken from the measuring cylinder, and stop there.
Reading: 600 mL
